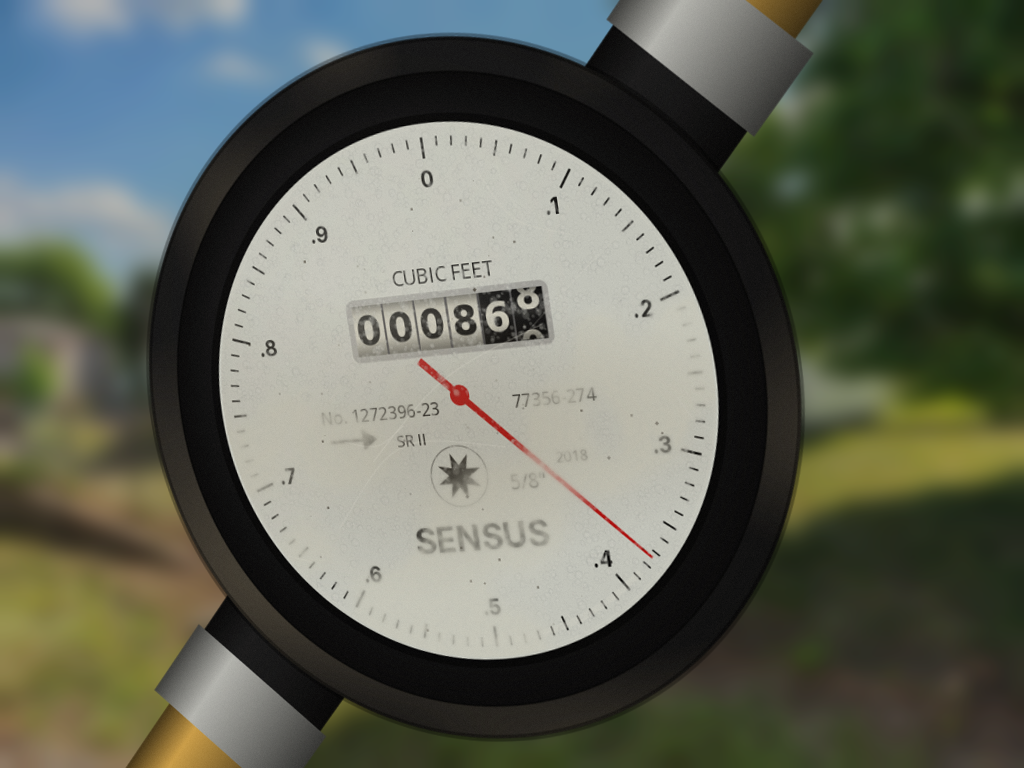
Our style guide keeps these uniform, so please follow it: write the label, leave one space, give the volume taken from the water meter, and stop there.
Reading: 868.37 ft³
